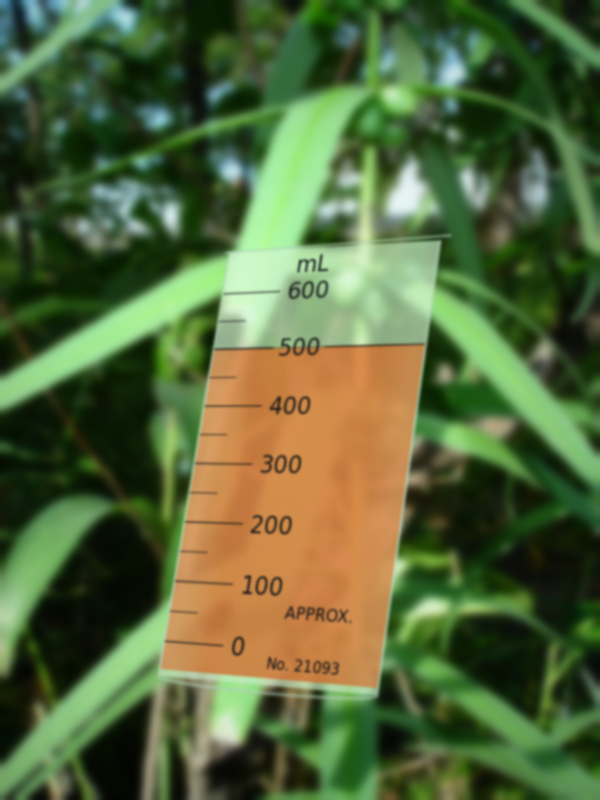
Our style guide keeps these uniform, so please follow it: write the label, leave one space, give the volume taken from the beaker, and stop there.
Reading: 500 mL
